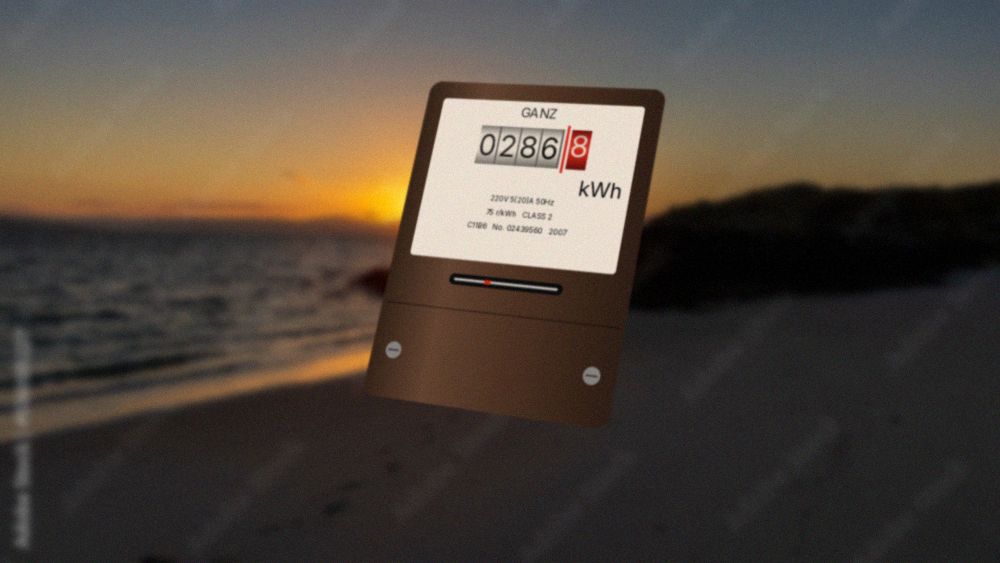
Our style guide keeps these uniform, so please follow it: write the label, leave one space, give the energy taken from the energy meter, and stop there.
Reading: 286.8 kWh
